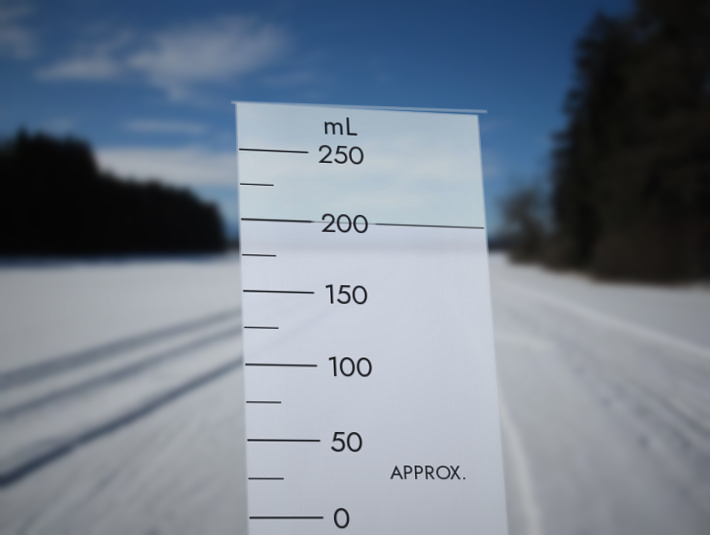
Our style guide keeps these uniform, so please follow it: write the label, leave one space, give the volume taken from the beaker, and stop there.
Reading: 200 mL
